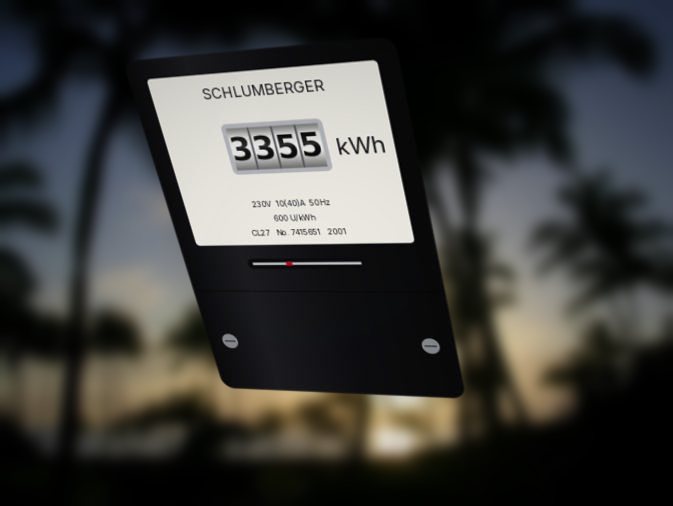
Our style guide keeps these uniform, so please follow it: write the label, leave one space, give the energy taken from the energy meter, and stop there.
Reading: 3355 kWh
